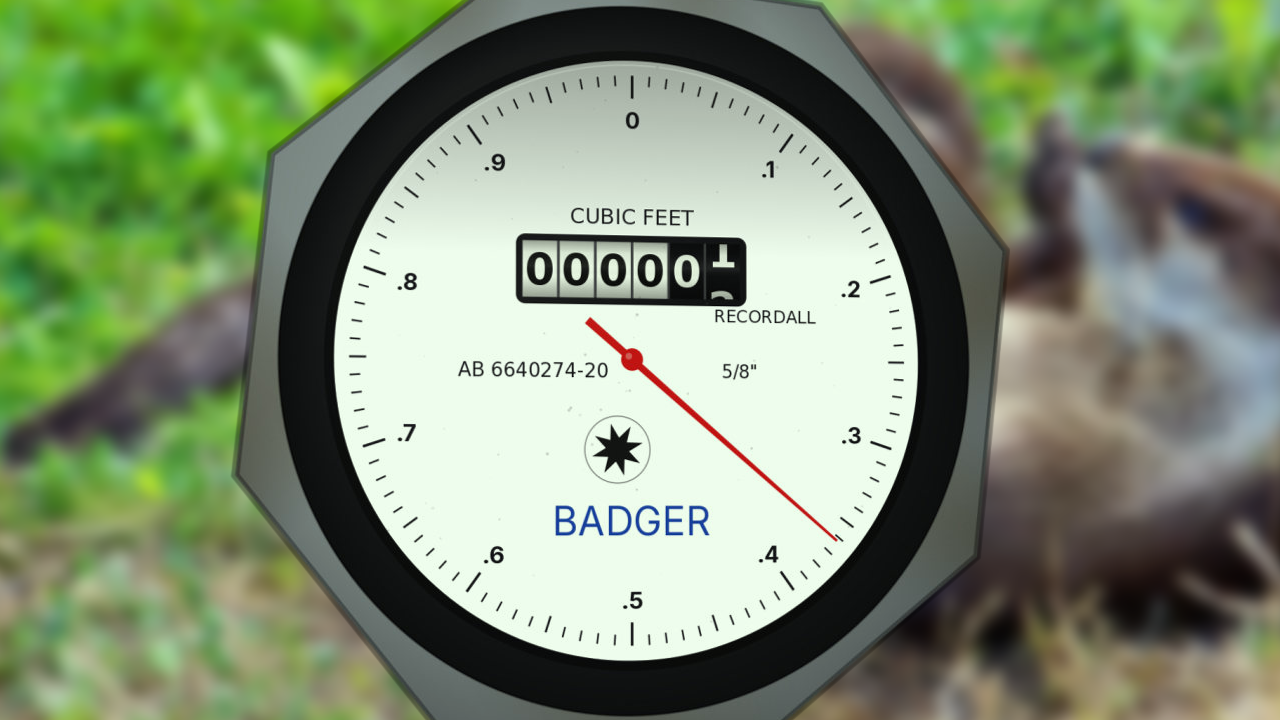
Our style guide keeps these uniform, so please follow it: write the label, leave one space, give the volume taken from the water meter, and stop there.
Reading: 1.36 ft³
